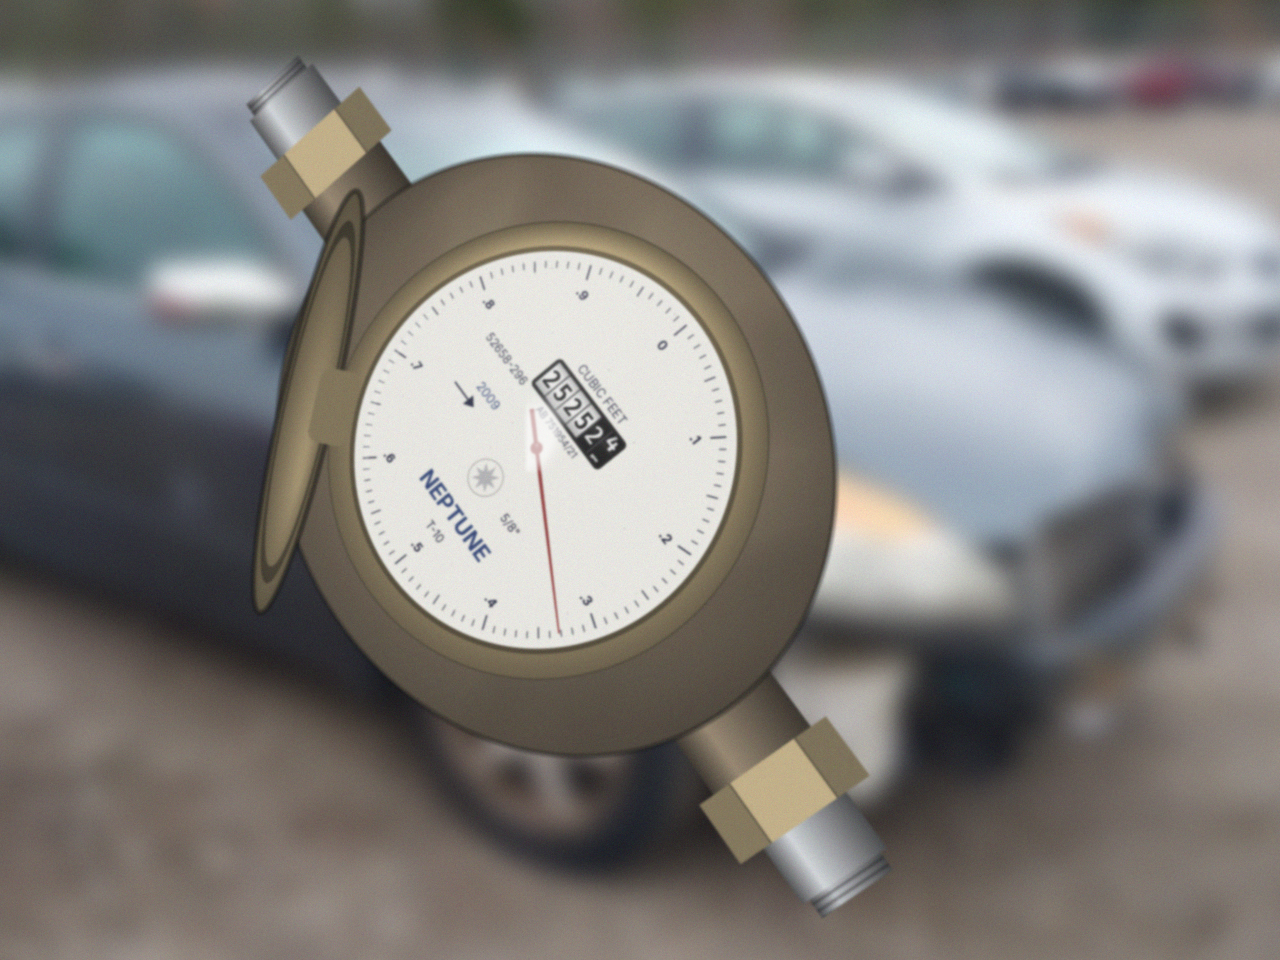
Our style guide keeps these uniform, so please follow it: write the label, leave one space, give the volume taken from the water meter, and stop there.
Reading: 252524.33 ft³
